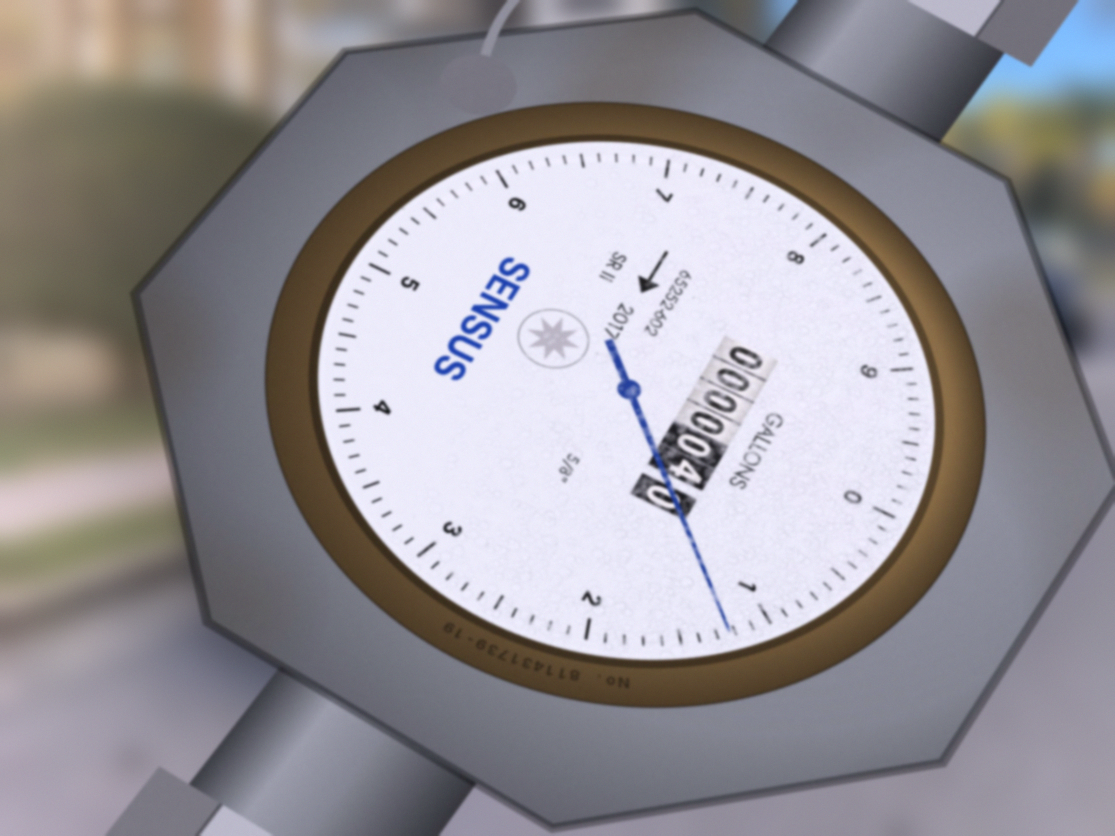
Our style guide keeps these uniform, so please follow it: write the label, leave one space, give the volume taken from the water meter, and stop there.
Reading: 41.2 gal
